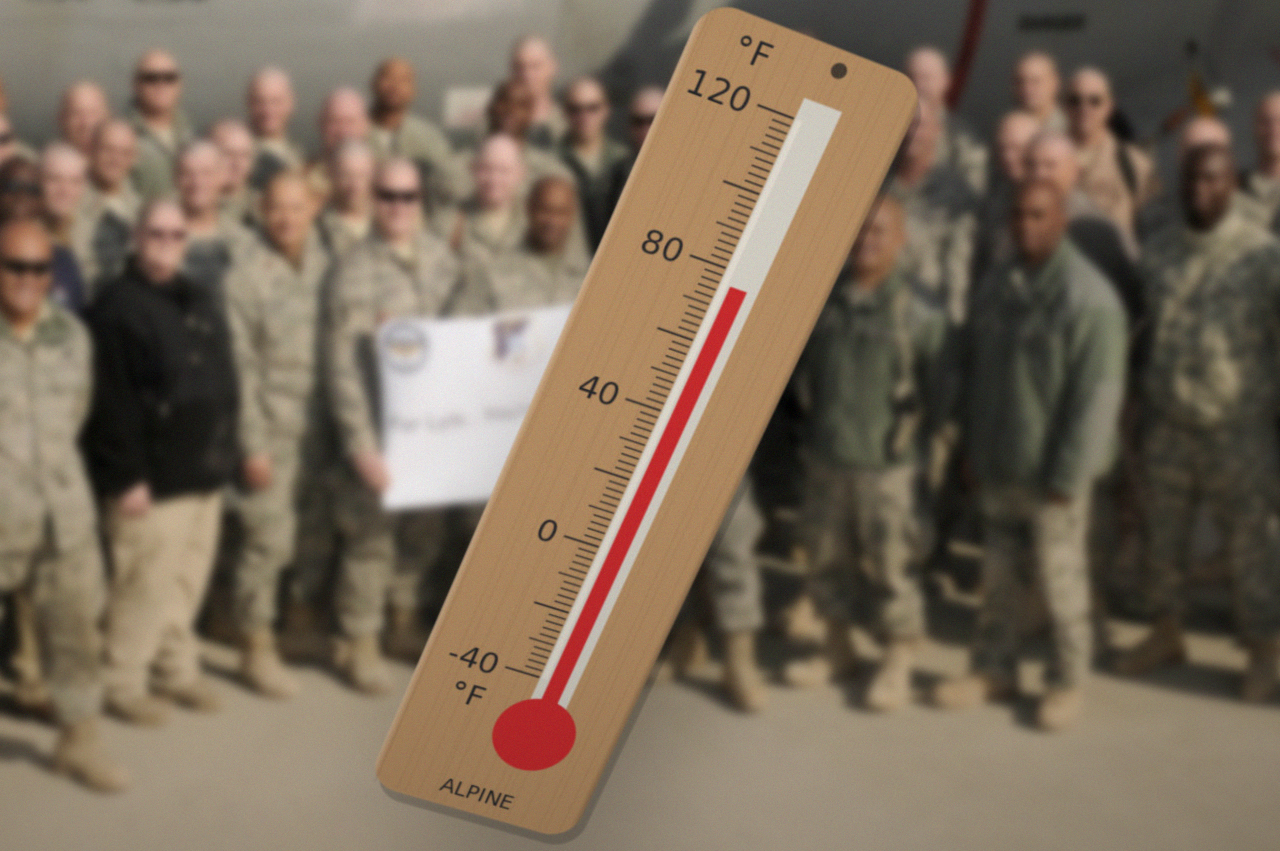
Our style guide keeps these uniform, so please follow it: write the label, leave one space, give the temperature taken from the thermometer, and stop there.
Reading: 76 °F
